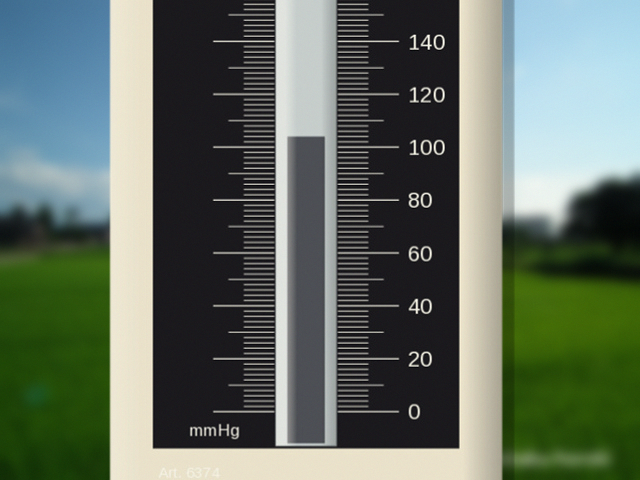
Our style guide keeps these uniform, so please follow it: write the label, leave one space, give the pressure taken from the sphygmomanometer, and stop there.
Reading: 104 mmHg
